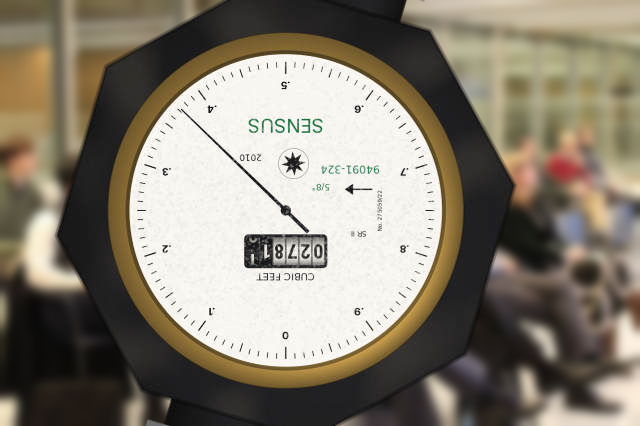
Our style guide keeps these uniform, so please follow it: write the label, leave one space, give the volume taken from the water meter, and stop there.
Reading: 27811.37 ft³
